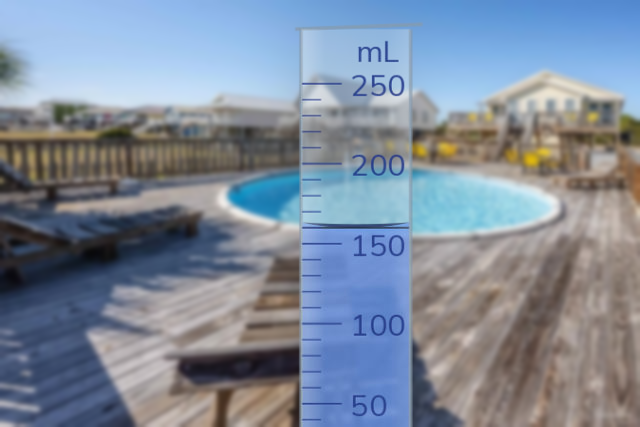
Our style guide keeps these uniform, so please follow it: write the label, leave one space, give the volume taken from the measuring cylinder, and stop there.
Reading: 160 mL
